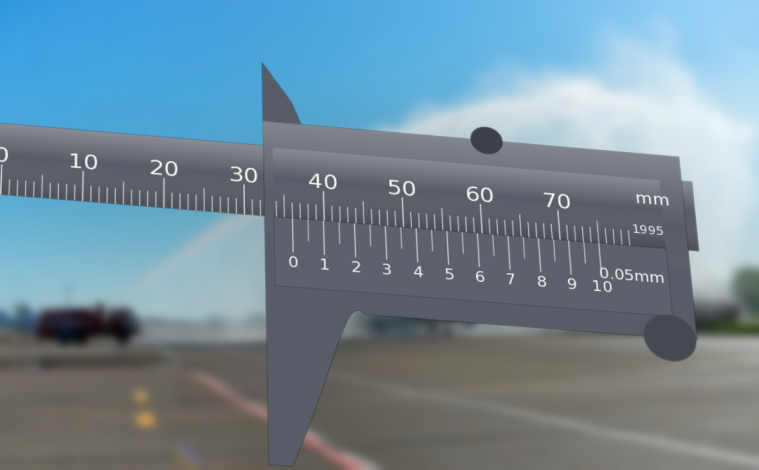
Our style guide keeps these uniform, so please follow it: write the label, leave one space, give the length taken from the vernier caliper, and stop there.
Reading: 36.0 mm
